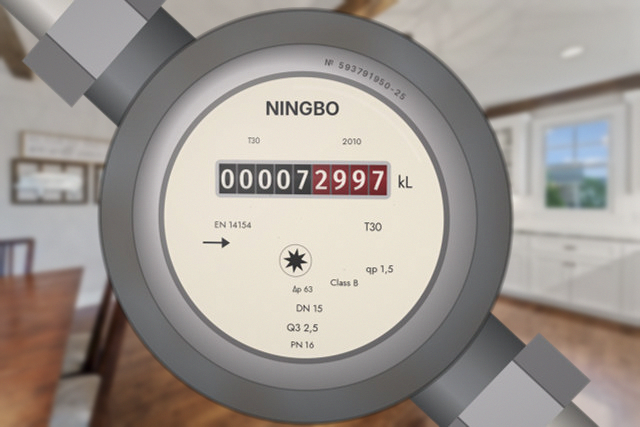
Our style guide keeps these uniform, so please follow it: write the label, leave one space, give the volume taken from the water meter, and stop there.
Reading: 7.2997 kL
